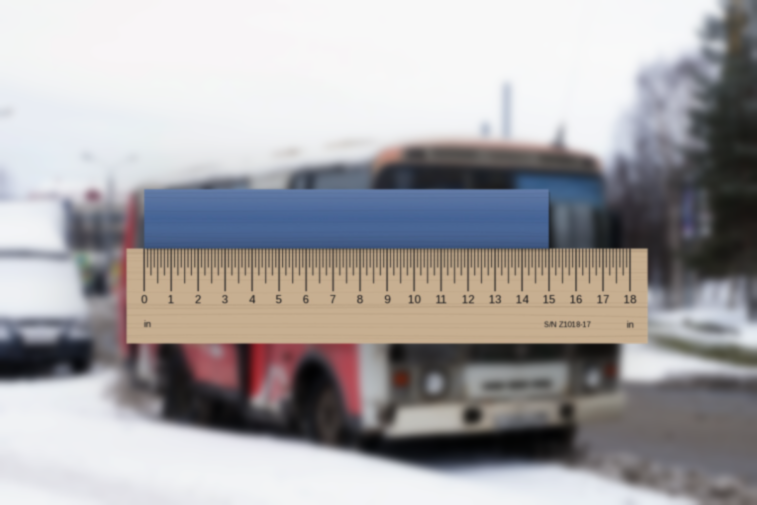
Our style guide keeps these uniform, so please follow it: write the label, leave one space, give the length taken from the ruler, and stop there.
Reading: 15 in
